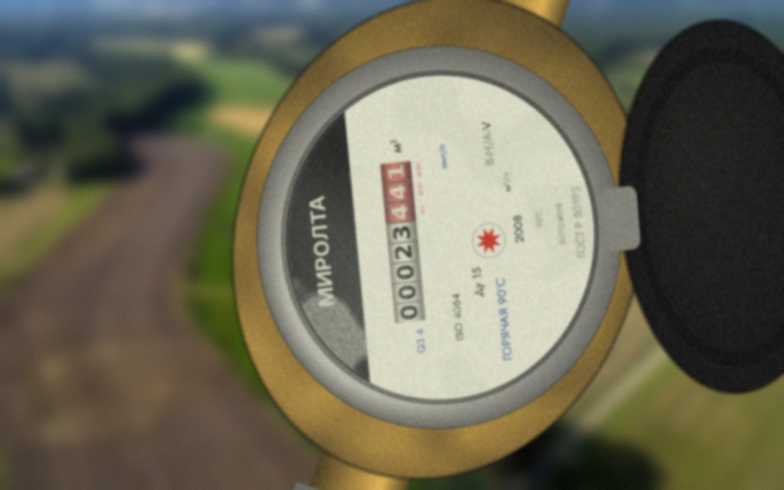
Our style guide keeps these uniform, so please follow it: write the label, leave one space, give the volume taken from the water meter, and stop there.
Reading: 23.441 m³
